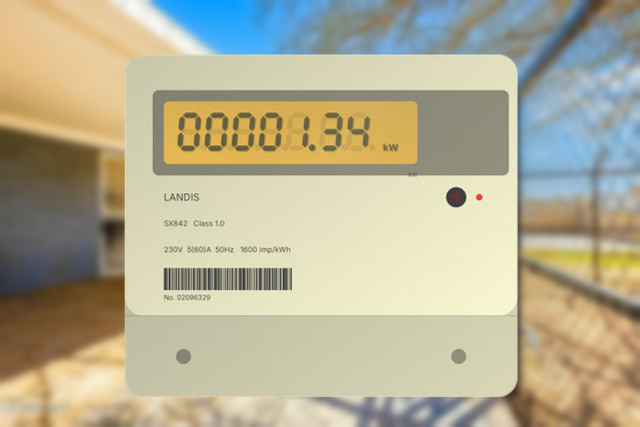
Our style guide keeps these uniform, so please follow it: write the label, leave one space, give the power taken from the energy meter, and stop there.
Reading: 1.34 kW
